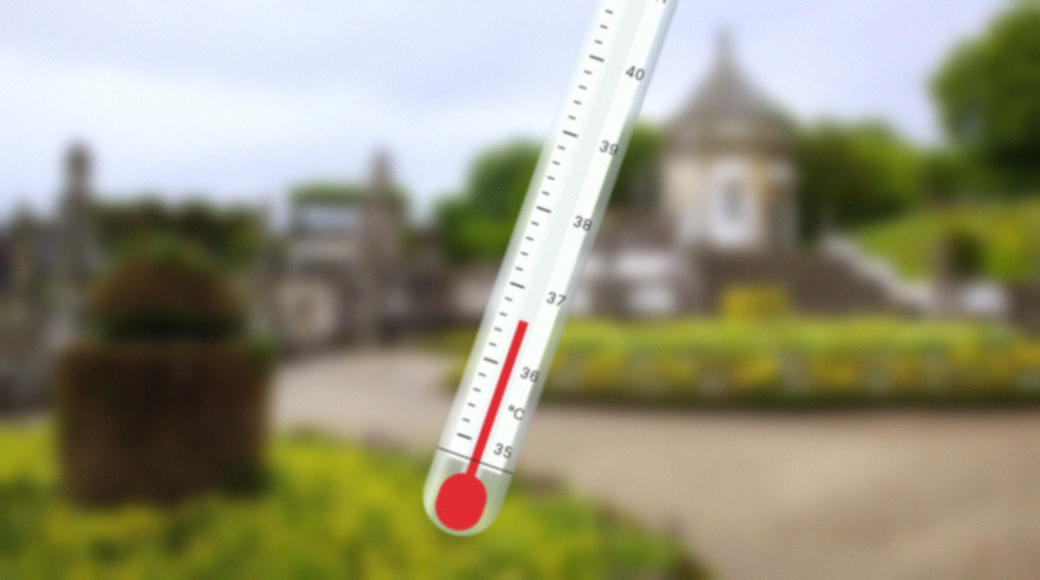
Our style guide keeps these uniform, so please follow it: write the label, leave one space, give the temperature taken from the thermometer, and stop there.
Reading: 36.6 °C
